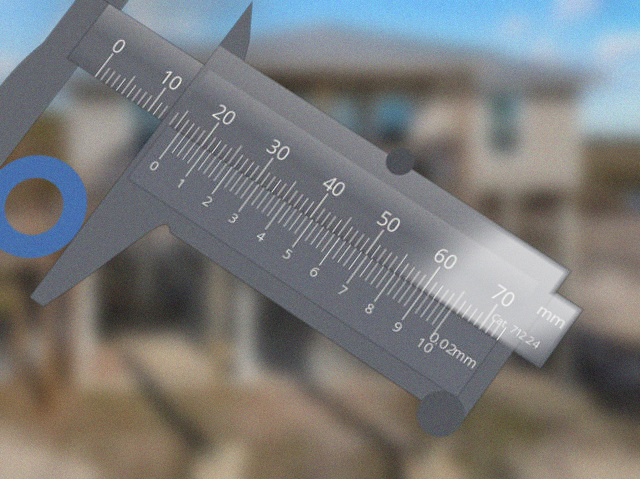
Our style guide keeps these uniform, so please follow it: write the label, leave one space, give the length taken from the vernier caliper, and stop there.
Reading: 16.0 mm
